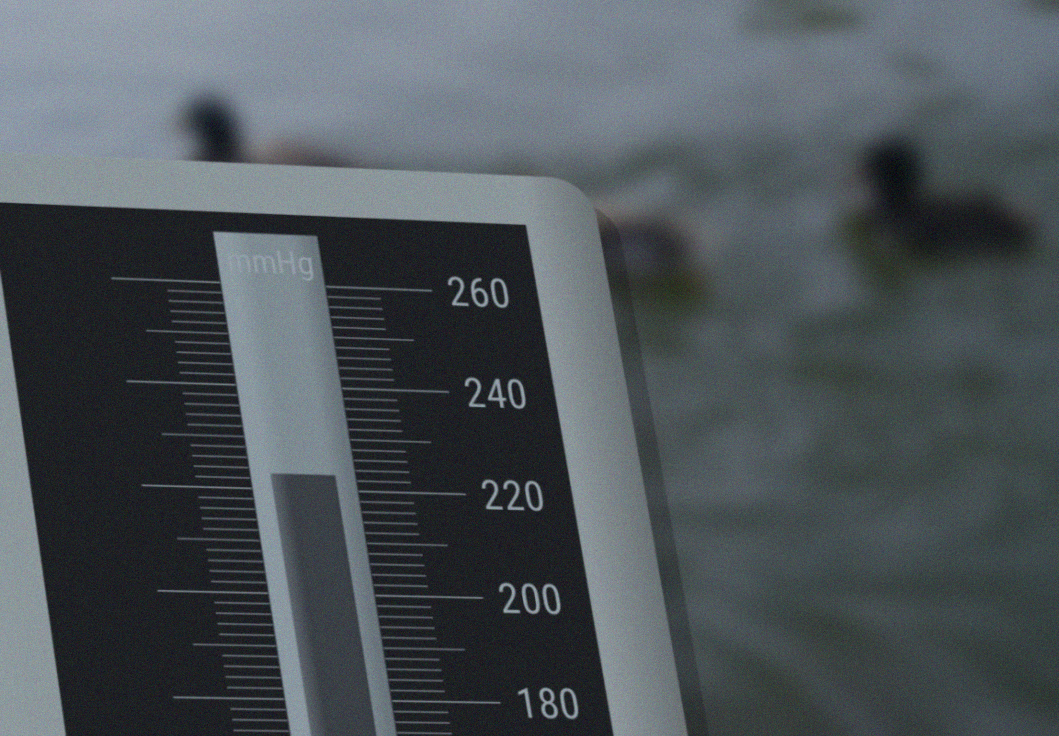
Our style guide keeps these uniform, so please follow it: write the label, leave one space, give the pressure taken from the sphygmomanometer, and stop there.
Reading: 223 mmHg
